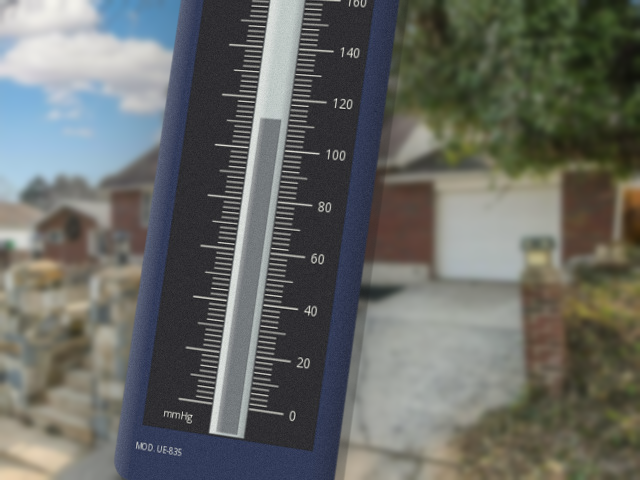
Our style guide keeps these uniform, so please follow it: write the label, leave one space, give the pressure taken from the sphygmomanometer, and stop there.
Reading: 112 mmHg
